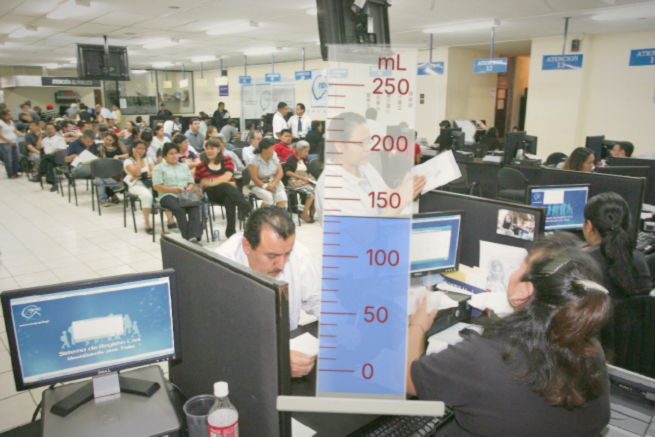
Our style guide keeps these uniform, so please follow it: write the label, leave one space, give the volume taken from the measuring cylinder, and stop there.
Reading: 135 mL
